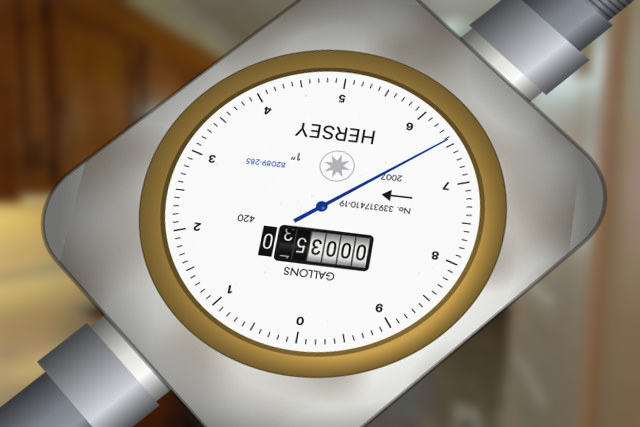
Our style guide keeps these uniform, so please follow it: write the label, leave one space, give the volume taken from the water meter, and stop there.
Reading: 3526.4 gal
